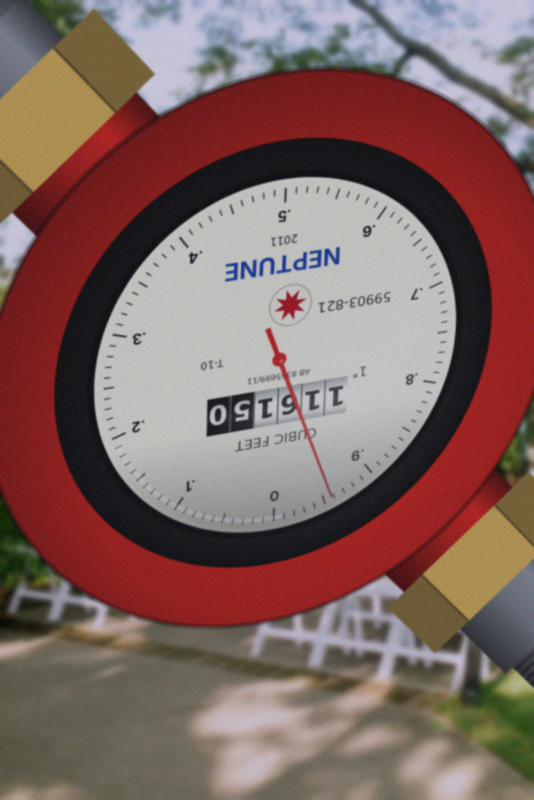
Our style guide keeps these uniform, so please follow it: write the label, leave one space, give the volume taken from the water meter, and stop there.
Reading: 116149.94 ft³
